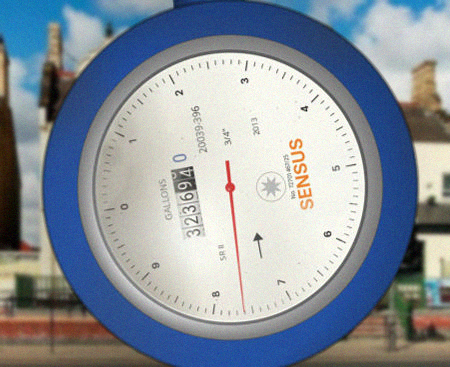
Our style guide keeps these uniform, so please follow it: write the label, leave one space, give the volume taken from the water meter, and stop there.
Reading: 3236937.6 gal
